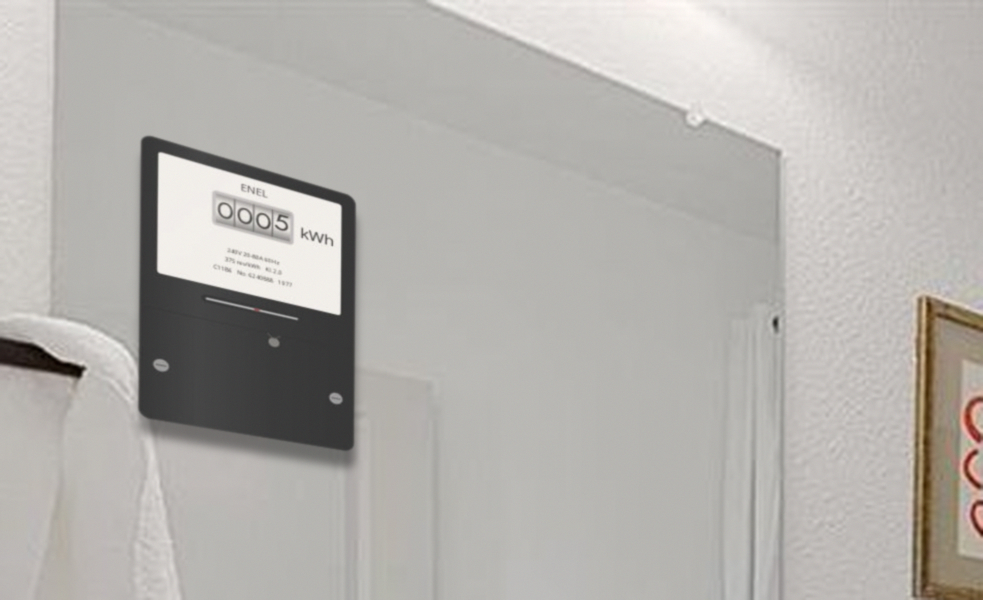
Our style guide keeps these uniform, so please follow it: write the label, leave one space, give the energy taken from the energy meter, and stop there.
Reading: 5 kWh
